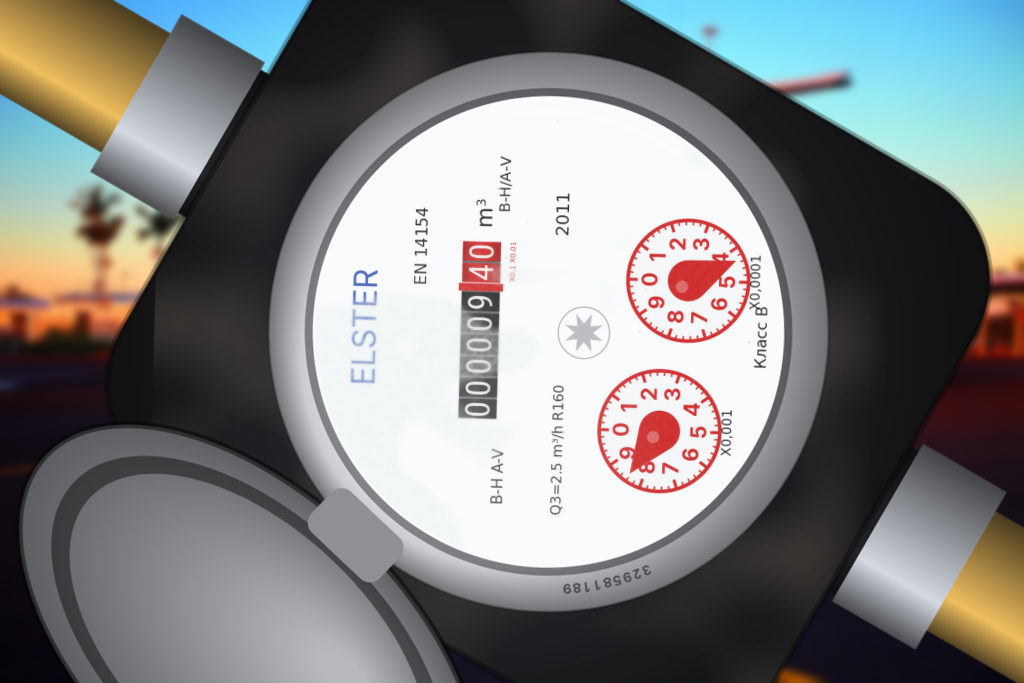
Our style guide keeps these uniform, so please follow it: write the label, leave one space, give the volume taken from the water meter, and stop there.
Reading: 9.4084 m³
